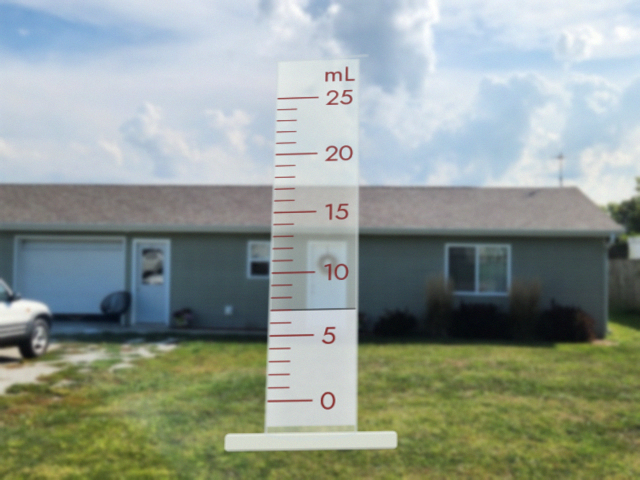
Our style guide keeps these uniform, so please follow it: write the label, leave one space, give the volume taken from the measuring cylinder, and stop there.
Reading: 7 mL
